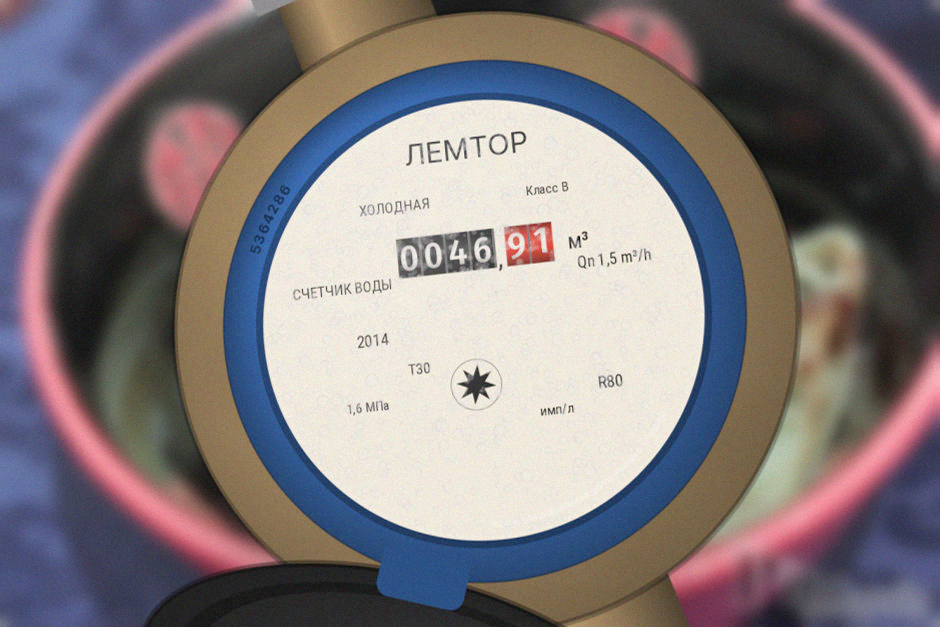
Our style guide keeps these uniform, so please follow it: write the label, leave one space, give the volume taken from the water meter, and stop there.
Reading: 46.91 m³
